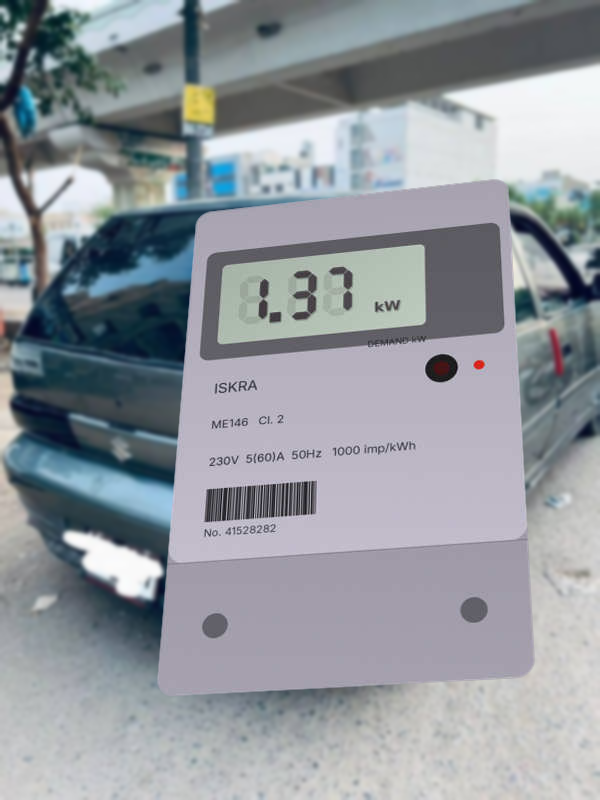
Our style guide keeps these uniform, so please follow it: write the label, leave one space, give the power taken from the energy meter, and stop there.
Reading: 1.37 kW
